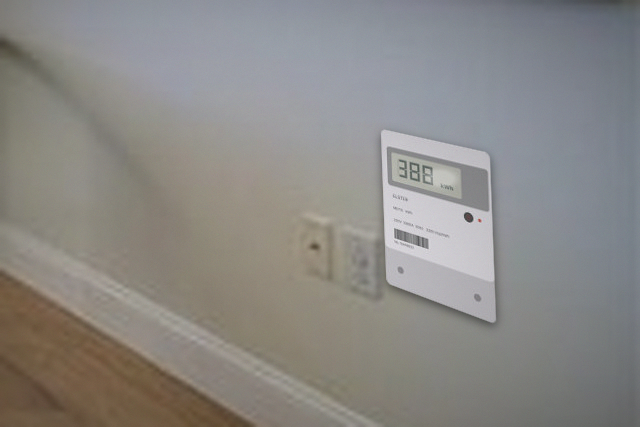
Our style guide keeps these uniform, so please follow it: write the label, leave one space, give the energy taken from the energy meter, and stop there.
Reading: 388 kWh
